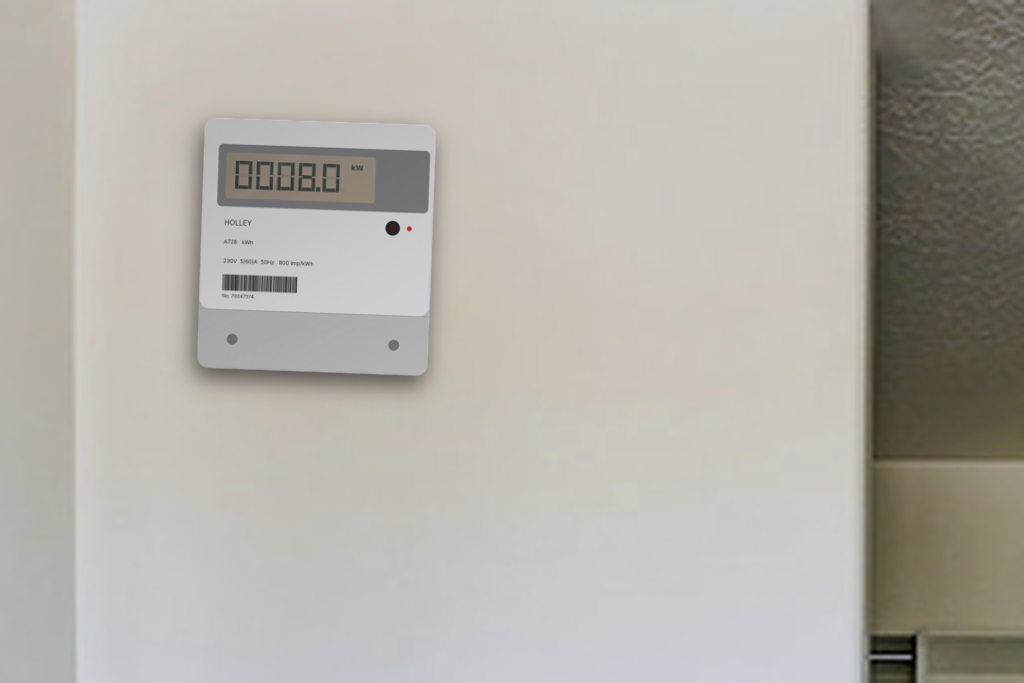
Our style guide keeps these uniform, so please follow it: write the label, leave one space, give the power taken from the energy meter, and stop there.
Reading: 8.0 kW
